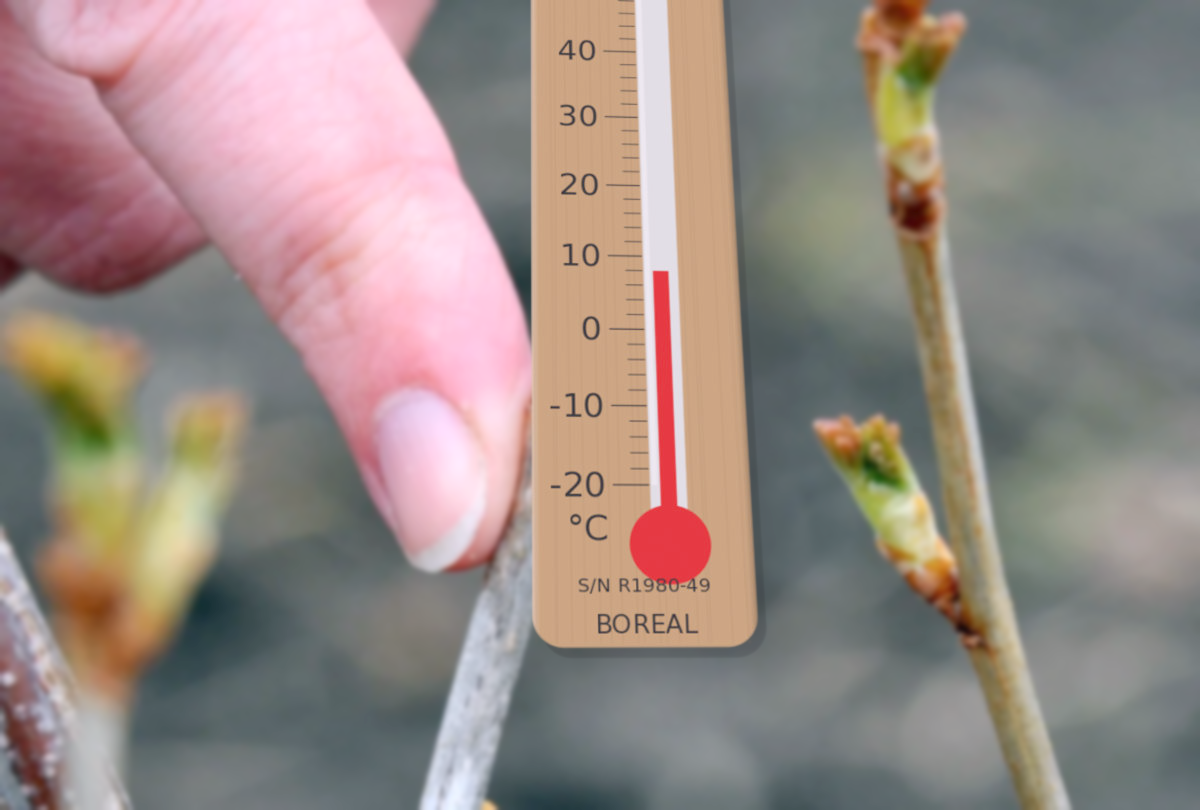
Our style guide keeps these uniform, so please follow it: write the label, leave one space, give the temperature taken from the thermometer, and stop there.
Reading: 8 °C
